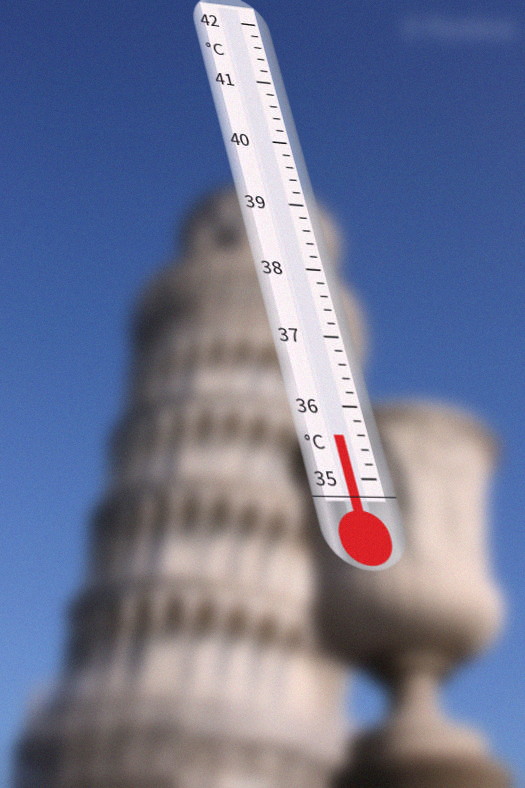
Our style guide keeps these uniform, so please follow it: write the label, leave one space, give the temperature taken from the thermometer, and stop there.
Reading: 35.6 °C
